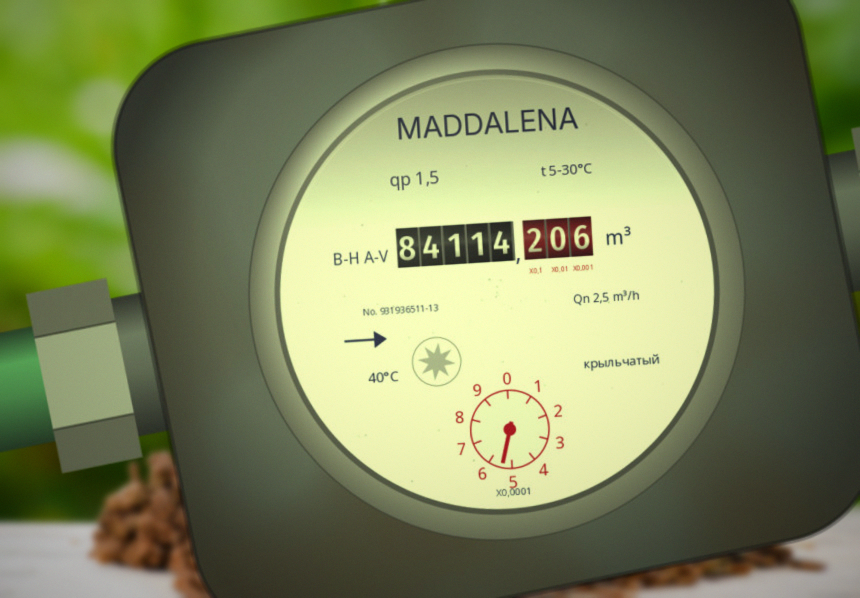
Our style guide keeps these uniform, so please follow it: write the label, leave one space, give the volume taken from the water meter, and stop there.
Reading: 84114.2065 m³
